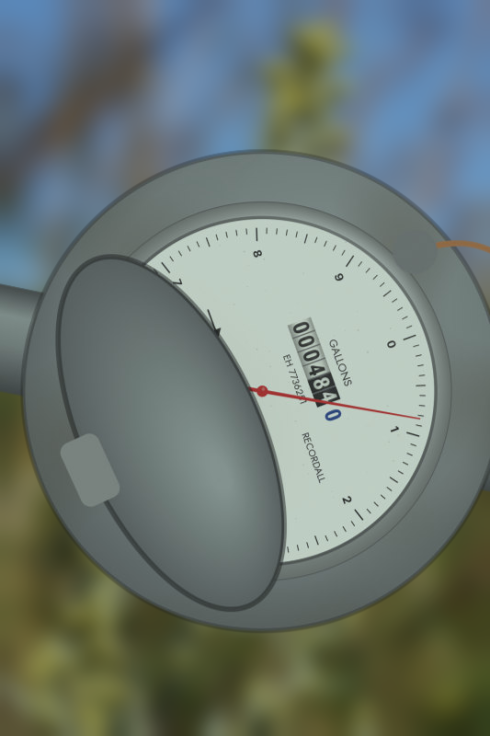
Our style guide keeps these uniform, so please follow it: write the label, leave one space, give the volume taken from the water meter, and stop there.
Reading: 4840.8 gal
